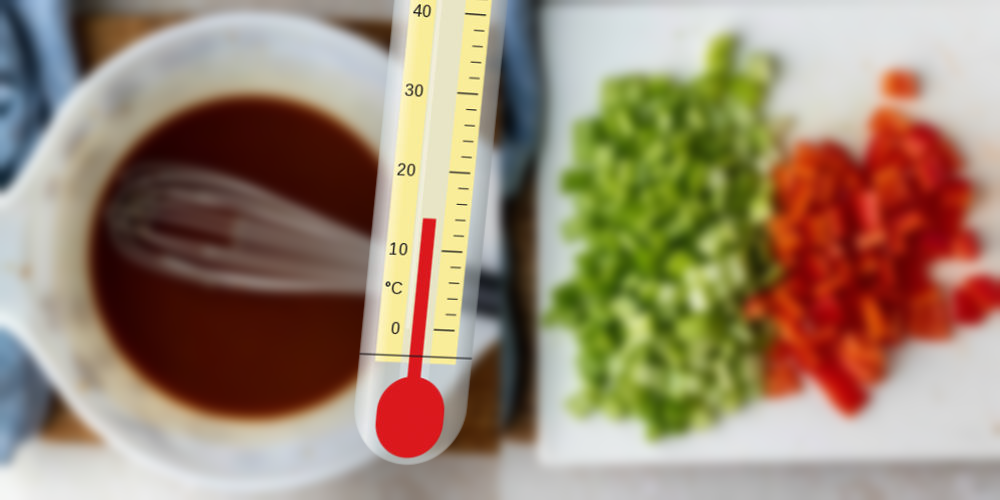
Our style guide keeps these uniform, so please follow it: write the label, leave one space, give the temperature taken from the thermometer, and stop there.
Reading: 14 °C
